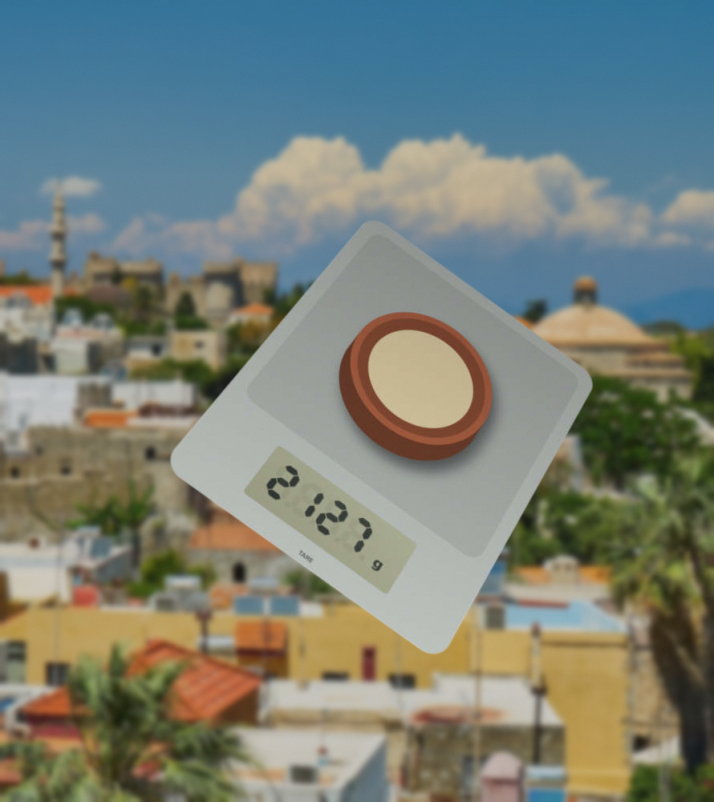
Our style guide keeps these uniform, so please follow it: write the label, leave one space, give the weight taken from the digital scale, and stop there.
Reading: 2127 g
